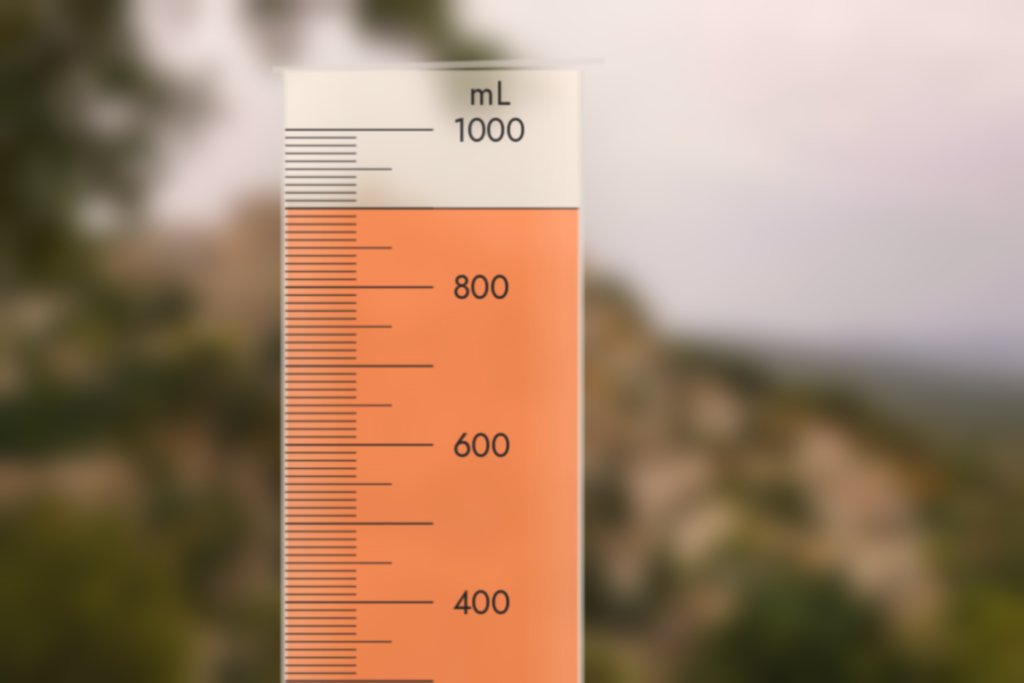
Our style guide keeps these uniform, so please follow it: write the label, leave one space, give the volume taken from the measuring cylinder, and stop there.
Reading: 900 mL
